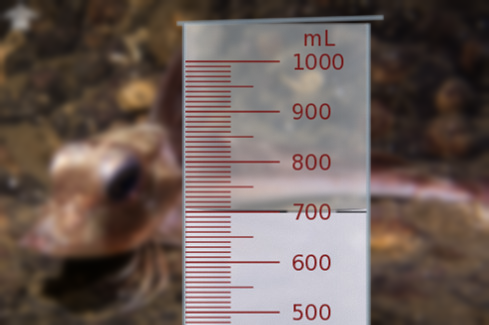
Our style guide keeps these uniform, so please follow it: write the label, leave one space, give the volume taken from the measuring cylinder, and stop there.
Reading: 700 mL
